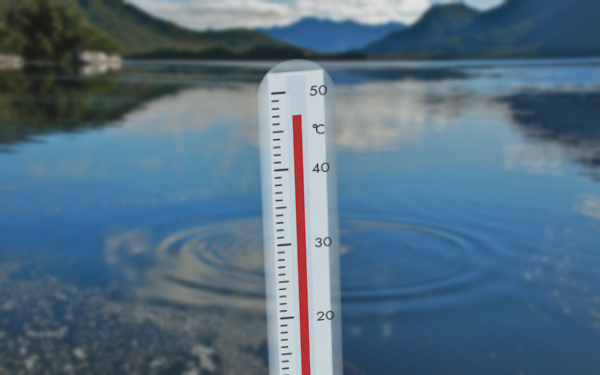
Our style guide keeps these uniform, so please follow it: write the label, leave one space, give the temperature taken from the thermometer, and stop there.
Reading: 47 °C
